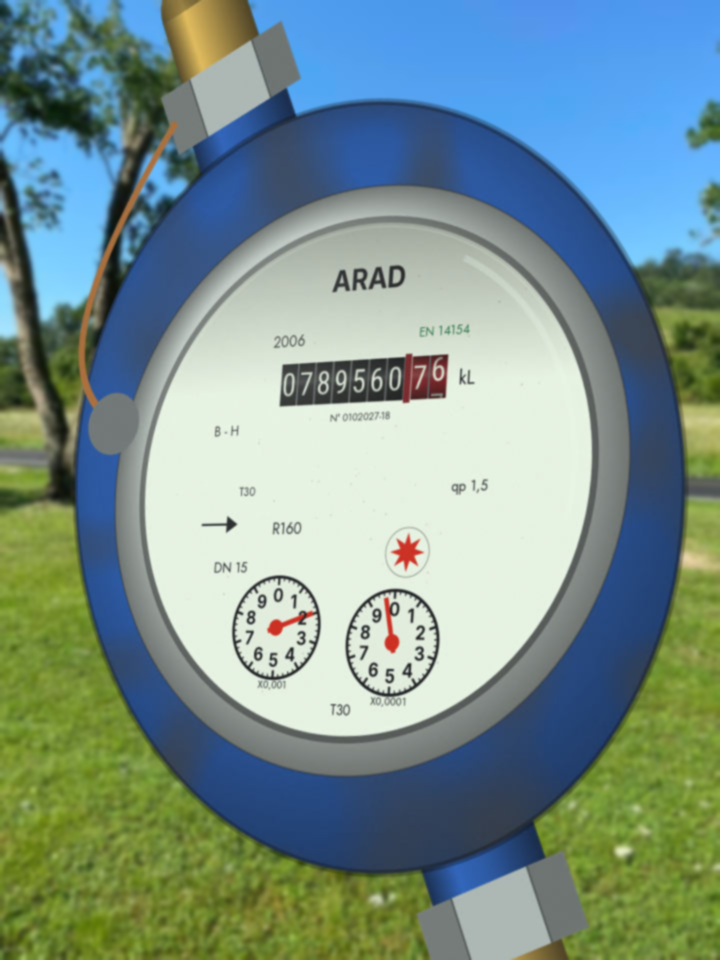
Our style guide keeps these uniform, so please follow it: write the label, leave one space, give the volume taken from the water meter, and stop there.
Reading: 789560.7619 kL
